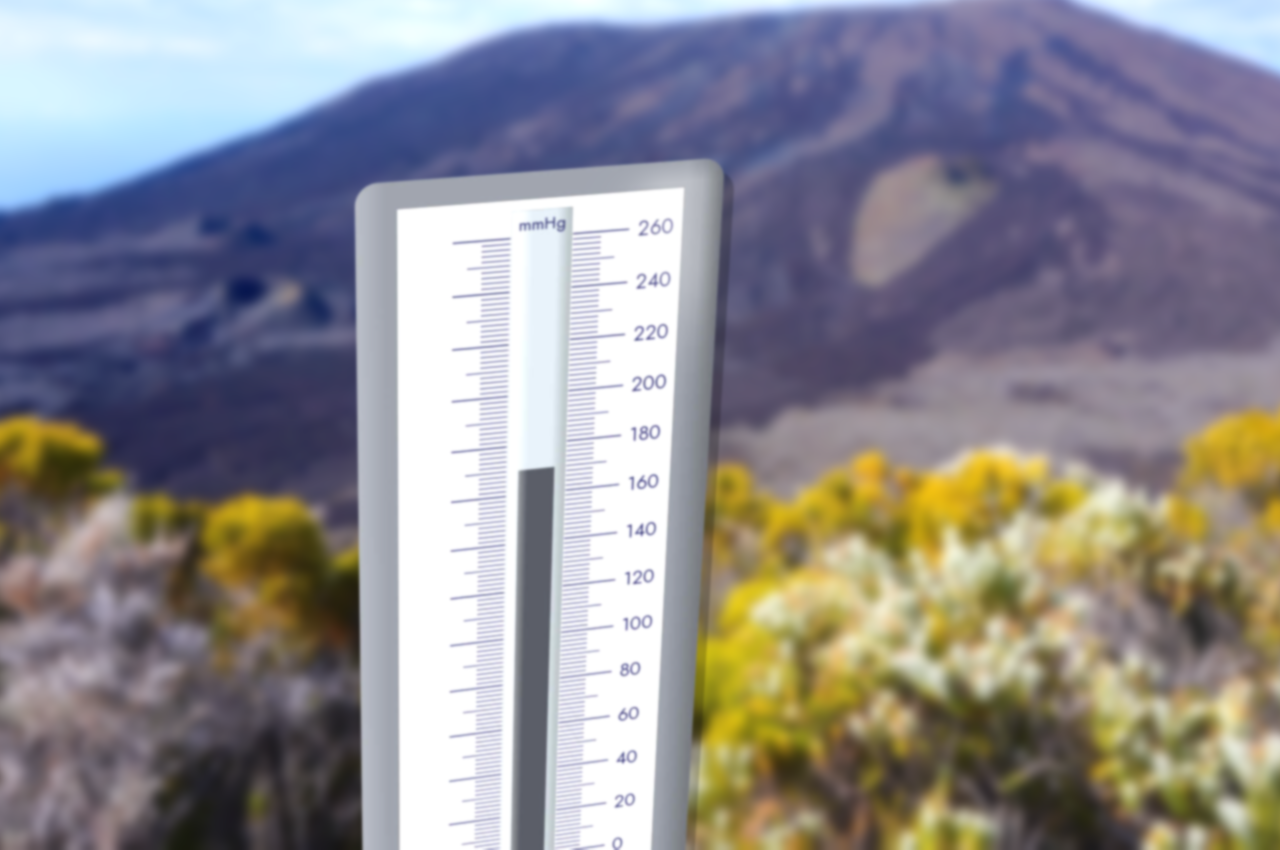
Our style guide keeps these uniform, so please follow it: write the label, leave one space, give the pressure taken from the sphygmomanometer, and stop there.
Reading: 170 mmHg
